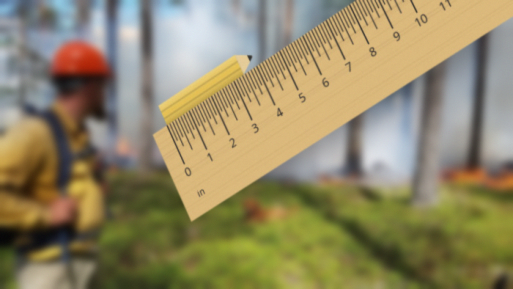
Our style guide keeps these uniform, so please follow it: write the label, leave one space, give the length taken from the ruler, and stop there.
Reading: 4 in
